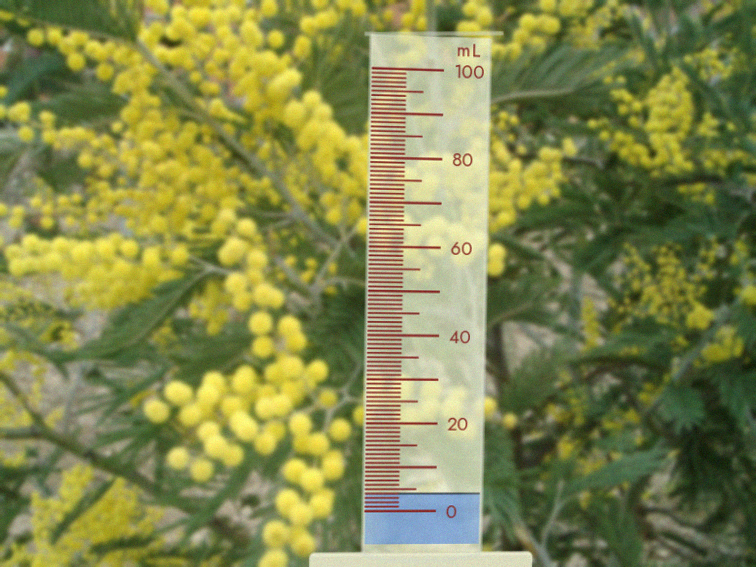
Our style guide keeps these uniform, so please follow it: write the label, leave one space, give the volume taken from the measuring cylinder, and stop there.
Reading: 4 mL
